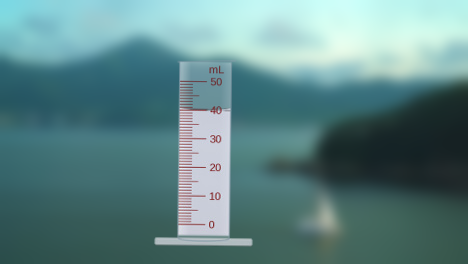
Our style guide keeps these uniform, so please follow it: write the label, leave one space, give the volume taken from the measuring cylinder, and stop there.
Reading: 40 mL
